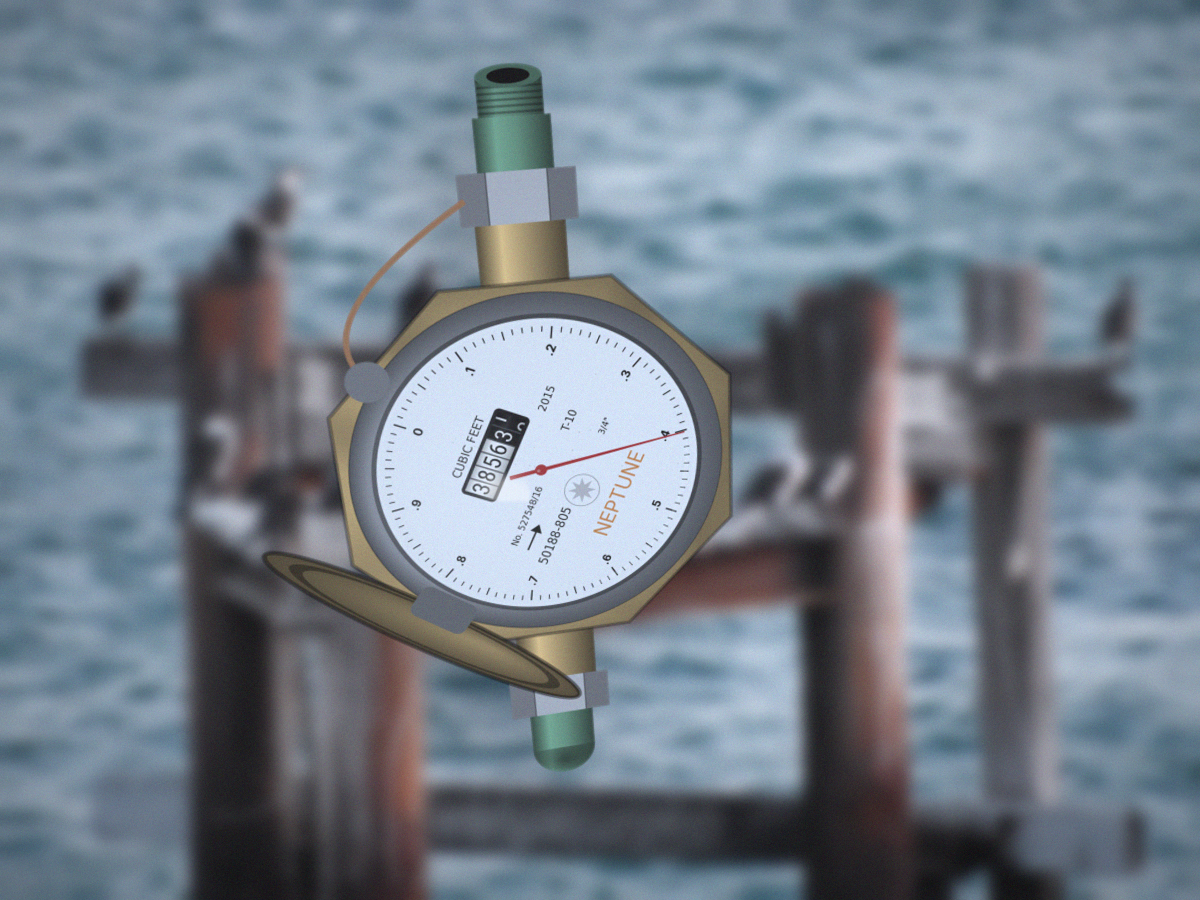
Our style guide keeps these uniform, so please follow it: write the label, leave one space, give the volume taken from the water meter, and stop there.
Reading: 385631.40 ft³
